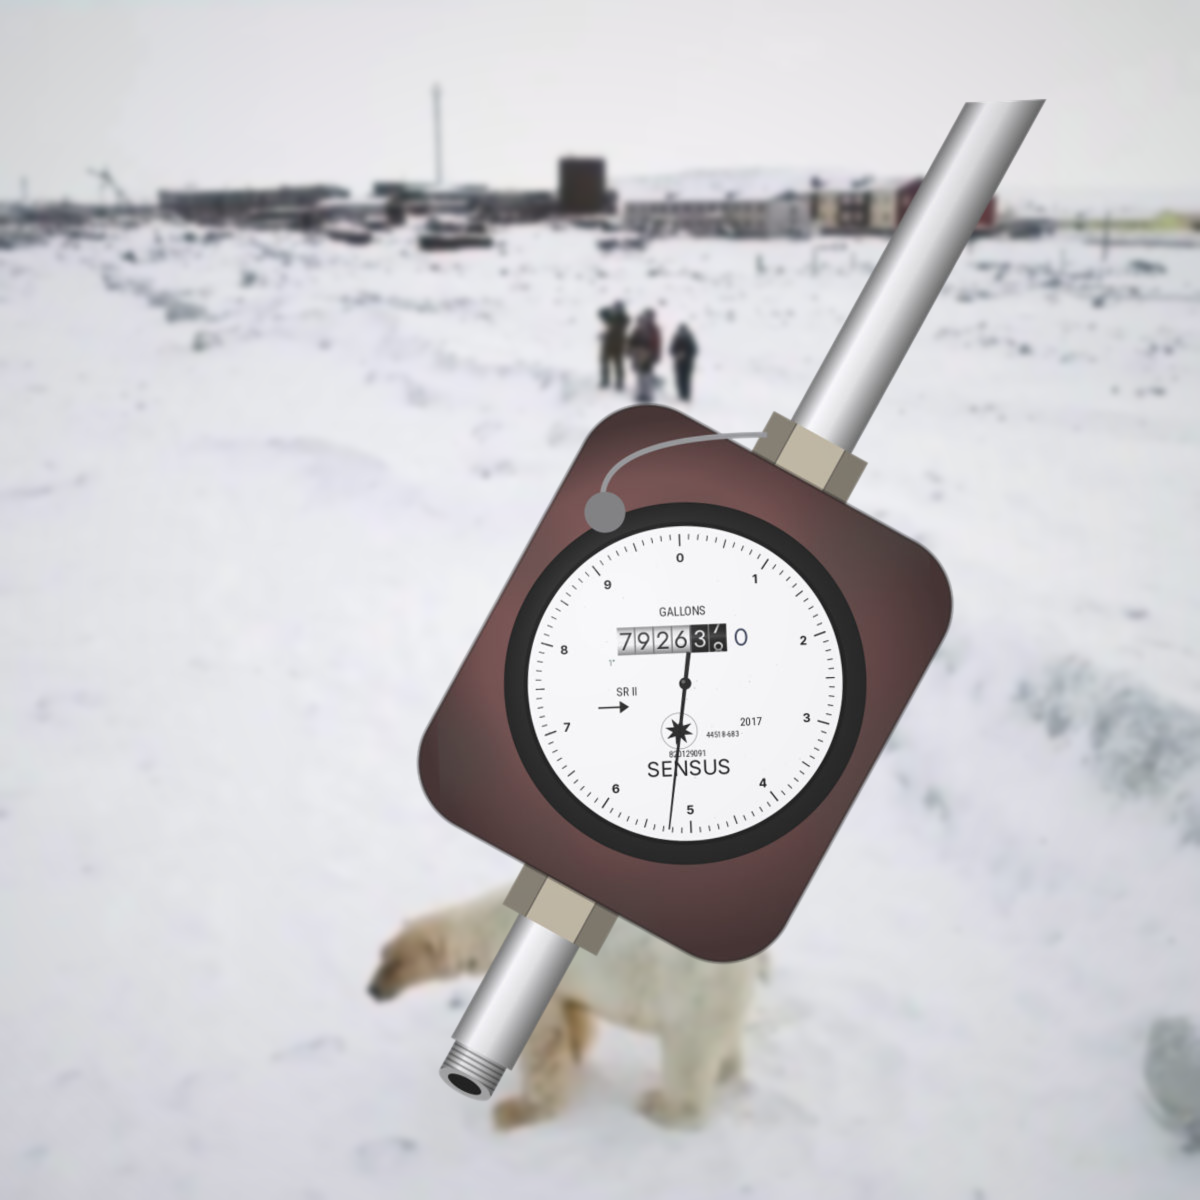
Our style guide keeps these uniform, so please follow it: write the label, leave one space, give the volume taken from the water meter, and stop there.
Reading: 7926375.2 gal
